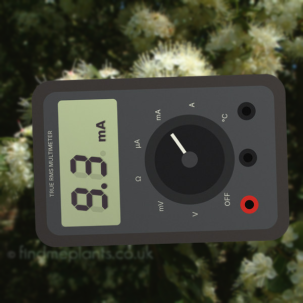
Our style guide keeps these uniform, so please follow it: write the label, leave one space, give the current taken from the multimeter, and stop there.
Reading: 9.3 mA
